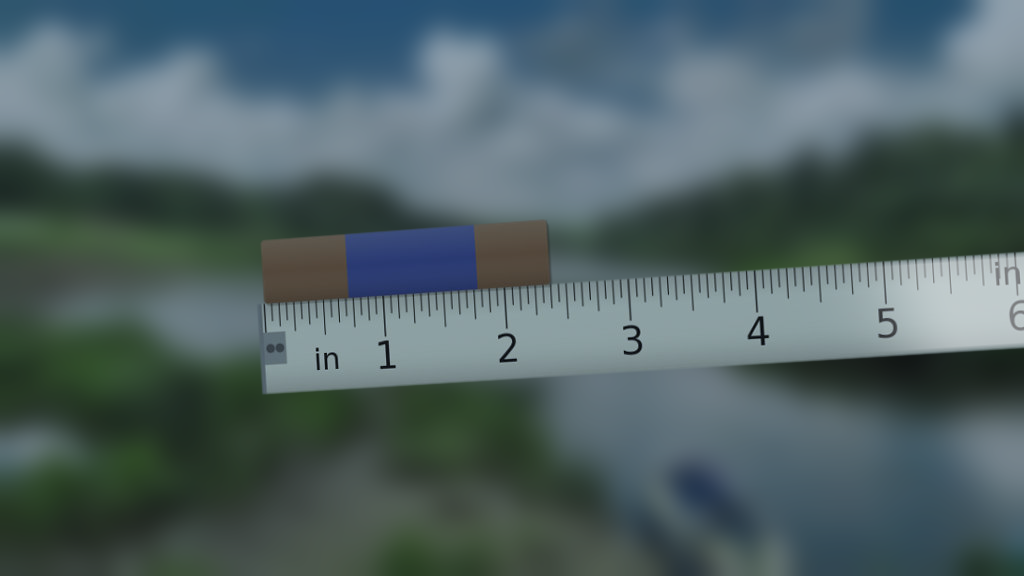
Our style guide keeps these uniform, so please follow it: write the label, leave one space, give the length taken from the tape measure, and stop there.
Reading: 2.375 in
